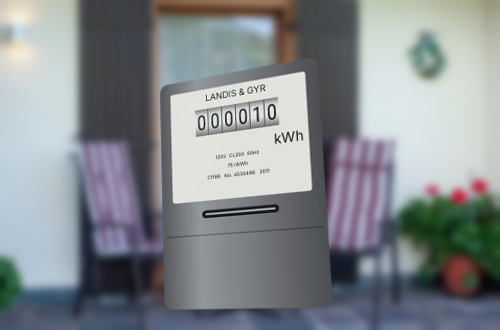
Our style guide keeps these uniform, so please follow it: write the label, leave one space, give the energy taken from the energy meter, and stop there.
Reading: 10 kWh
